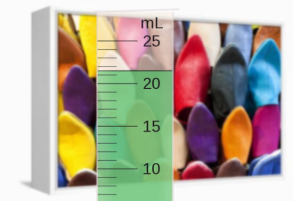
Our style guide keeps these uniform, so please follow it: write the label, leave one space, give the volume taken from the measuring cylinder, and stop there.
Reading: 21.5 mL
